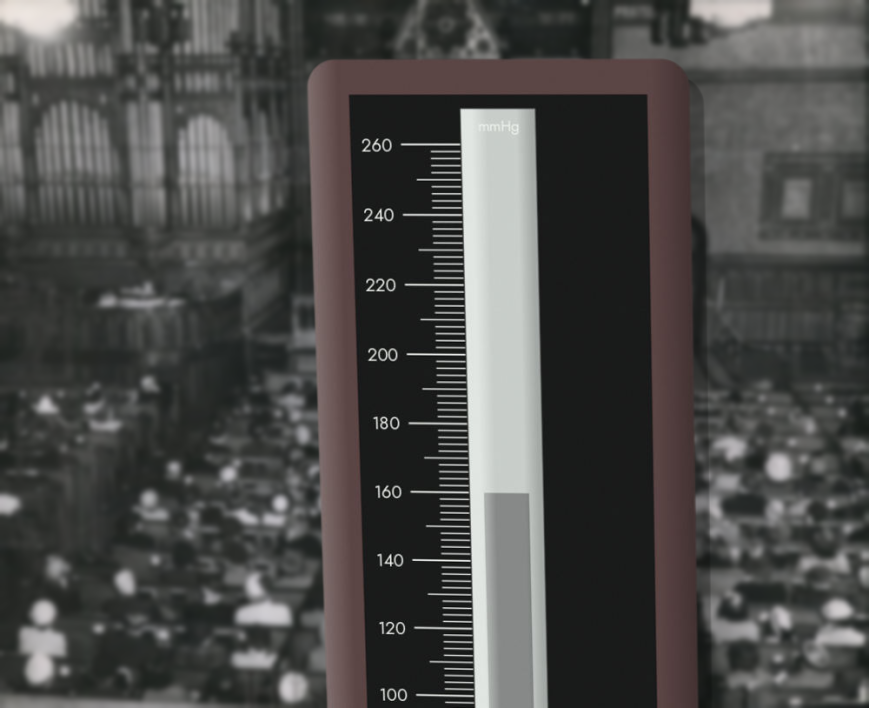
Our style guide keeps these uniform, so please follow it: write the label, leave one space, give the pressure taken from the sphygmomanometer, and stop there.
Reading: 160 mmHg
